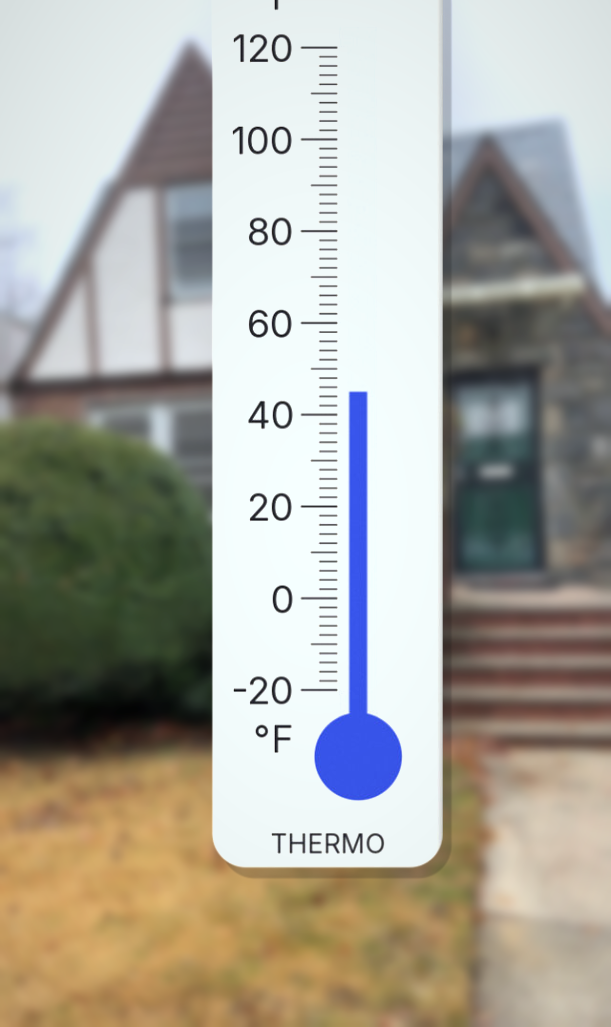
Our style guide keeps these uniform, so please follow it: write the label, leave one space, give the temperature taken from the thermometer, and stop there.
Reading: 45 °F
